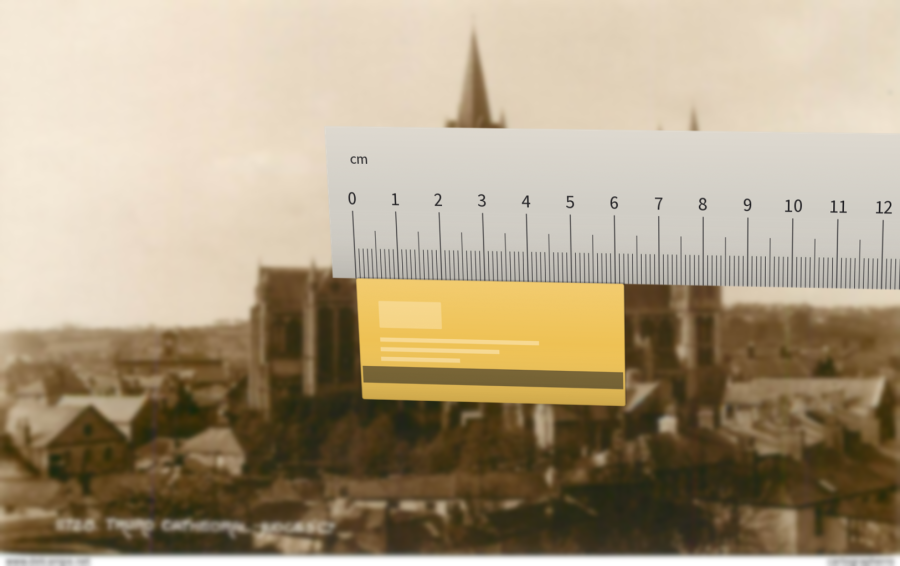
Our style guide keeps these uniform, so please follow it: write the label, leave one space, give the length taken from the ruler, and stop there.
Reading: 6.2 cm
